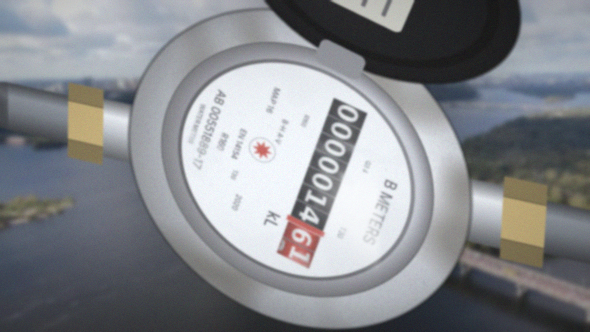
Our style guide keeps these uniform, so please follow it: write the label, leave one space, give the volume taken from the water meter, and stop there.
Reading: 14.61 kL
